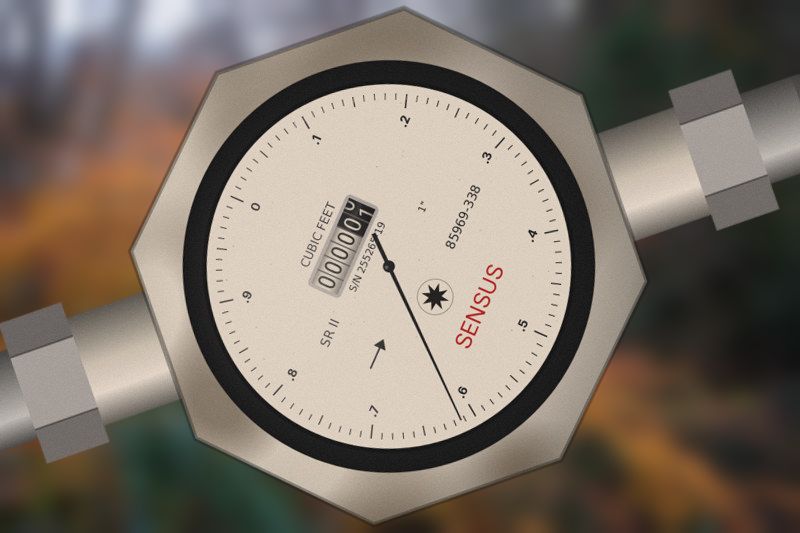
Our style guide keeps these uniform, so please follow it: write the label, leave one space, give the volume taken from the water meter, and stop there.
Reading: 0.61 ft³
